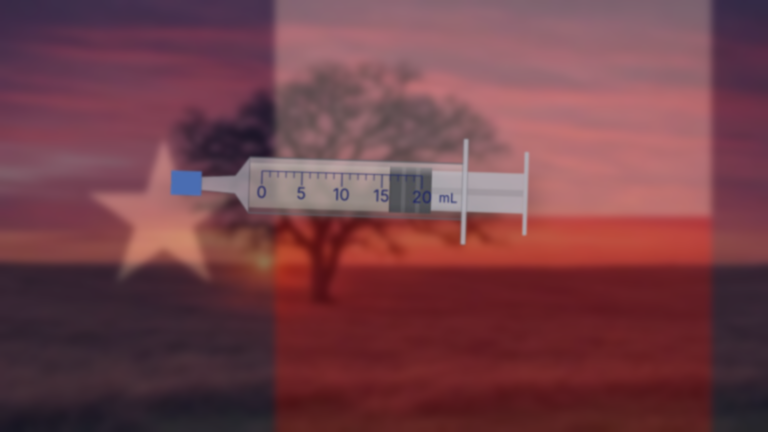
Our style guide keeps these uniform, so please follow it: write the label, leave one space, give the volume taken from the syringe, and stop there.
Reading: 16 mL
